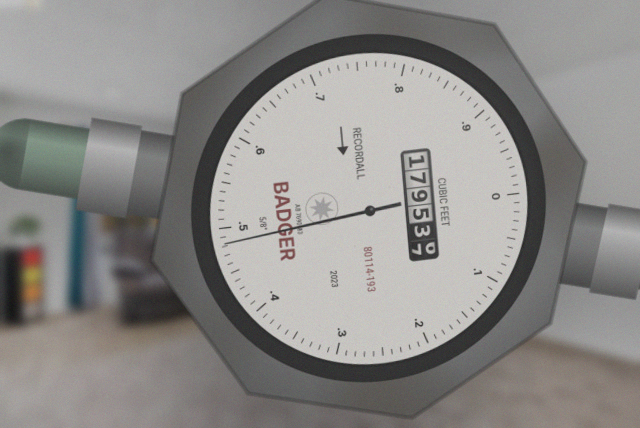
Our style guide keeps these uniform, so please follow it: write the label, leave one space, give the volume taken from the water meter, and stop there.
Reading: 179536.48 ft³
